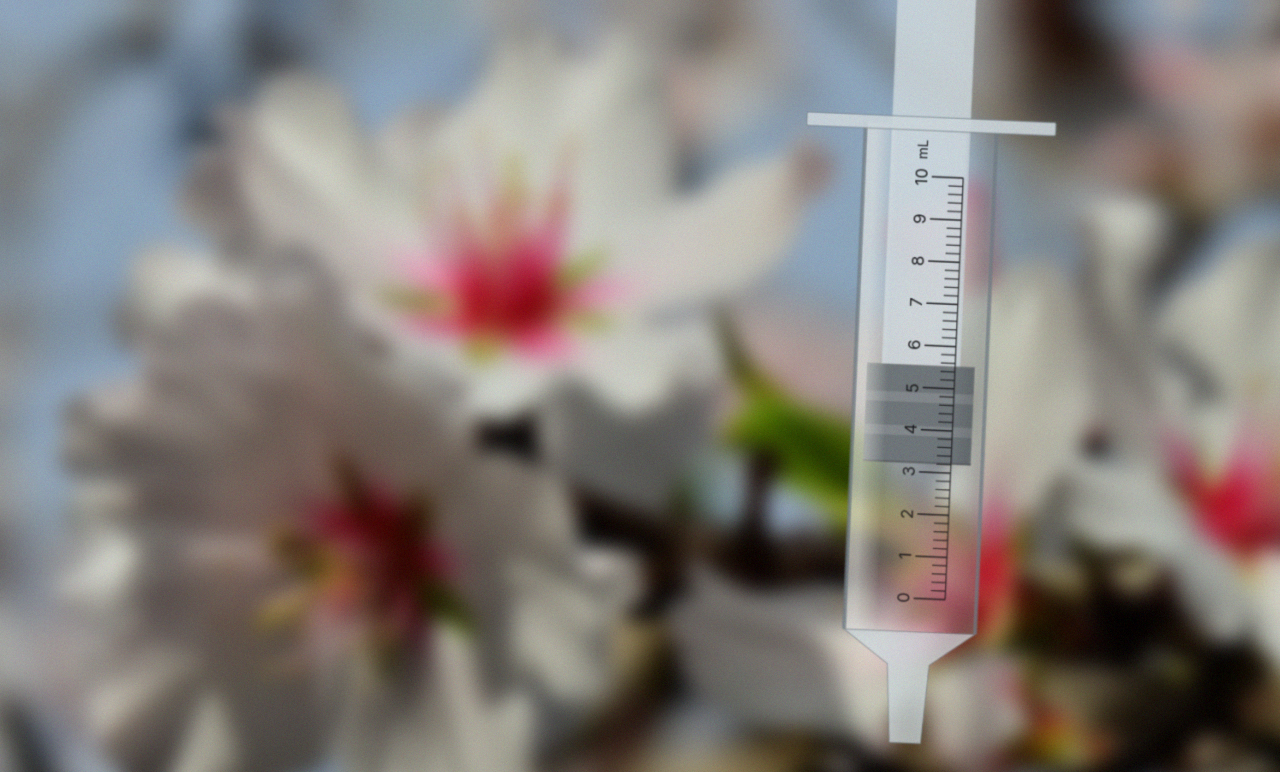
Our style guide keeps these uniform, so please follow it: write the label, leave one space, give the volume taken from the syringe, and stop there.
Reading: 3.2 mL
